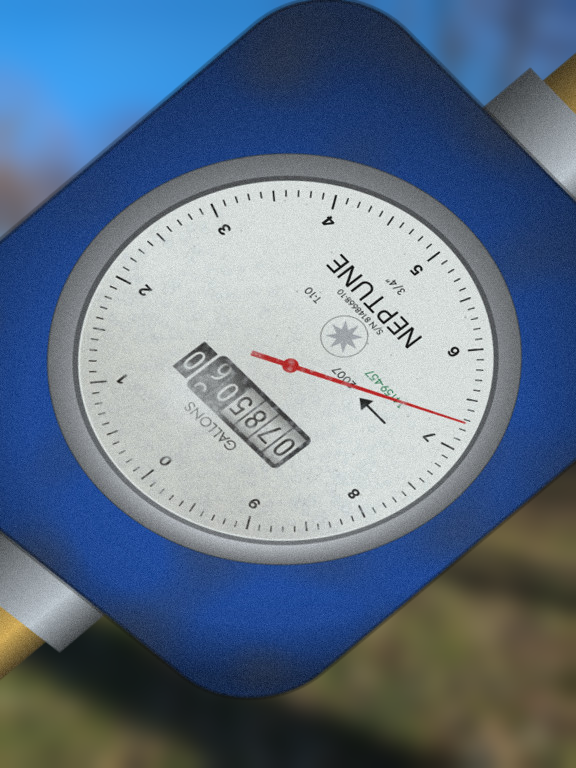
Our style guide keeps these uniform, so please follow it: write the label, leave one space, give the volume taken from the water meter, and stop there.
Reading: 785056.7 gal
